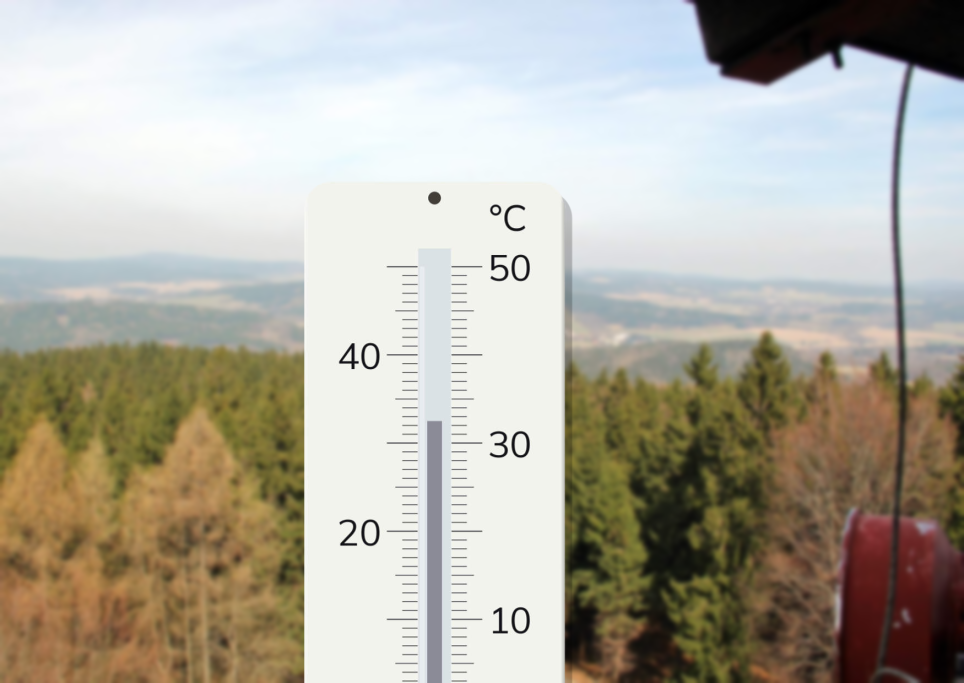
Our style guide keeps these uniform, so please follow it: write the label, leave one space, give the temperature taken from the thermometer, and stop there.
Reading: 32.5 °C
